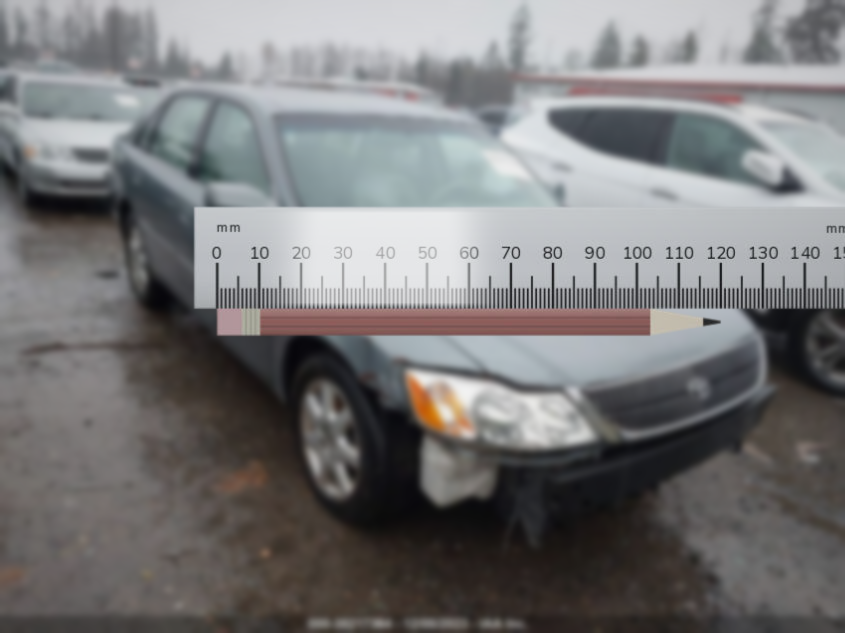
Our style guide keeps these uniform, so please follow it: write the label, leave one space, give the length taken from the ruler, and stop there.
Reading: 120 mm
